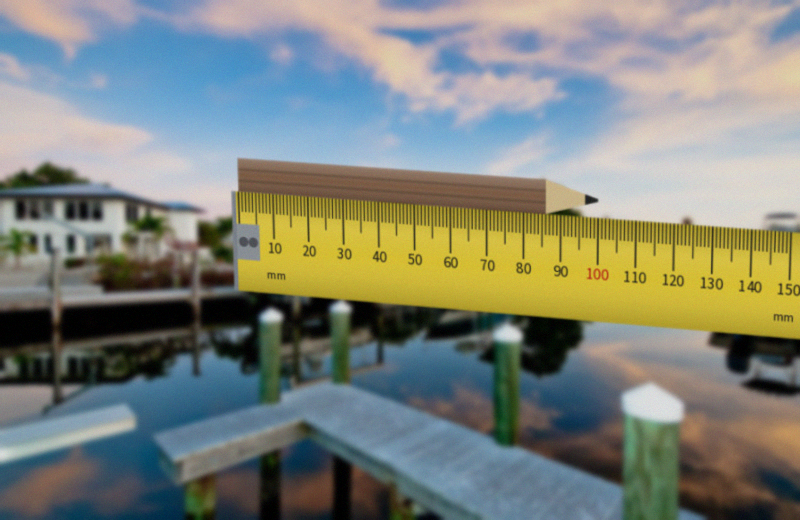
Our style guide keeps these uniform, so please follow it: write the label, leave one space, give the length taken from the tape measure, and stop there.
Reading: 100 mm
